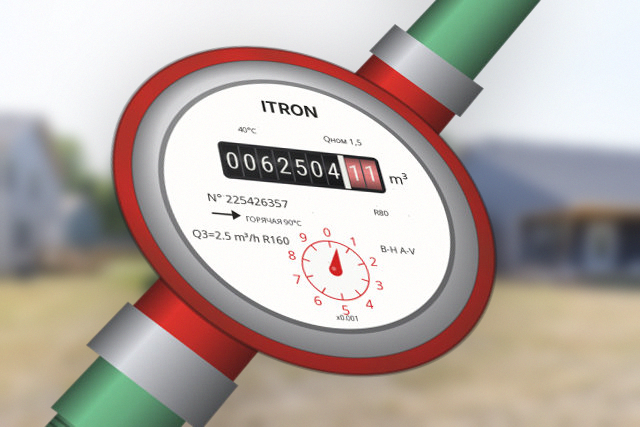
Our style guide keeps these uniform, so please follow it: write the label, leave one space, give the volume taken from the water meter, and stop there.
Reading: 62504.110 m³
